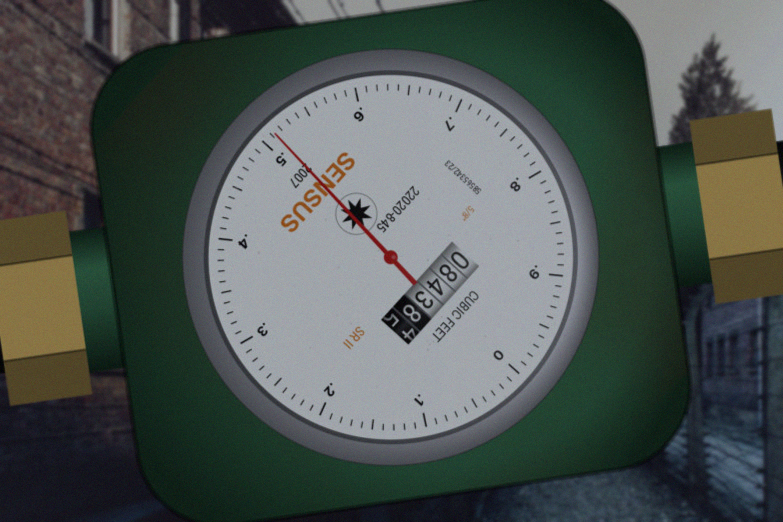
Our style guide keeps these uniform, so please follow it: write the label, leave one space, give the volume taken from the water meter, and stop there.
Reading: 84384.51 ft³
